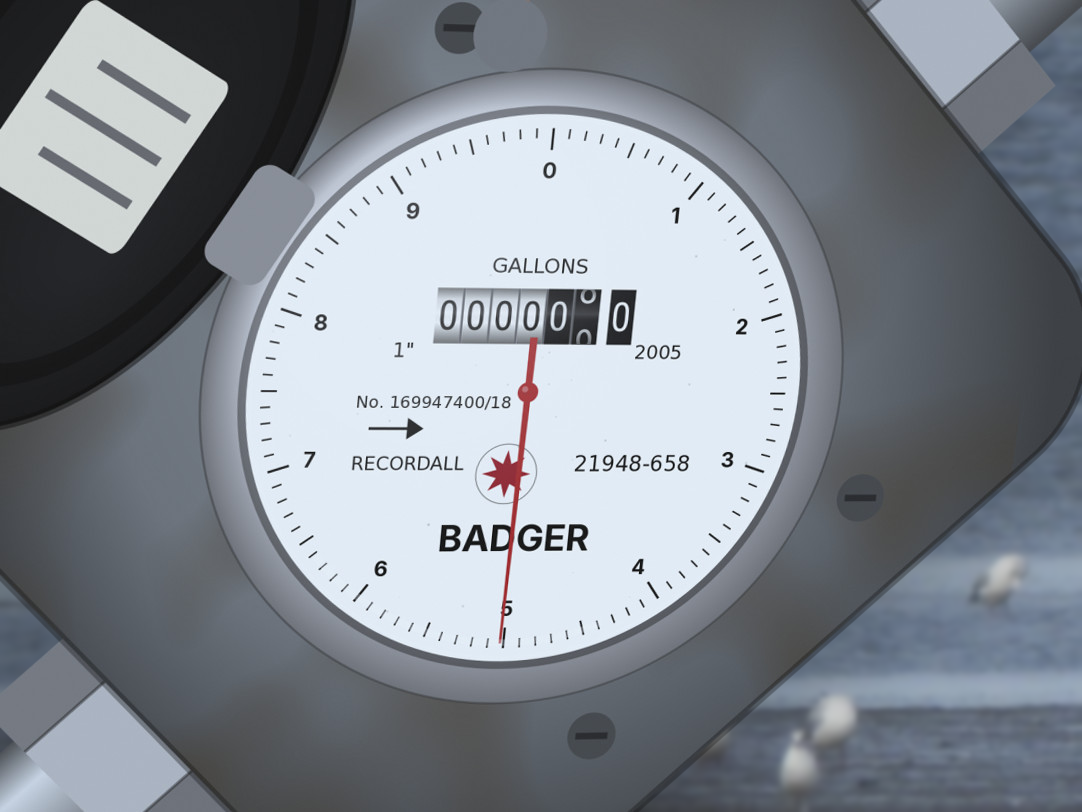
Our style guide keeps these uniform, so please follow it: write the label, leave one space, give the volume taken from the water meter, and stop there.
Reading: 85.0 gal
